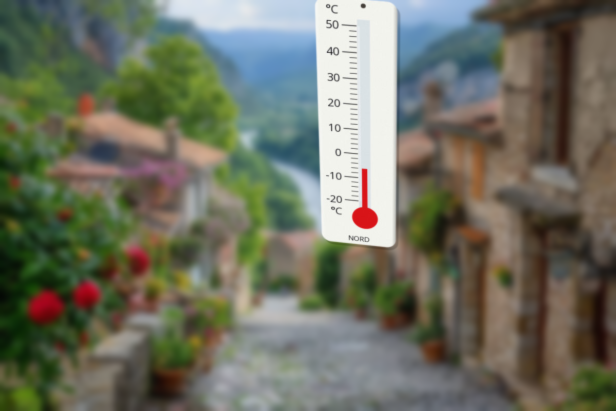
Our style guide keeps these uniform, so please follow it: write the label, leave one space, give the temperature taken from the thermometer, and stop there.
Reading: -6 °C
